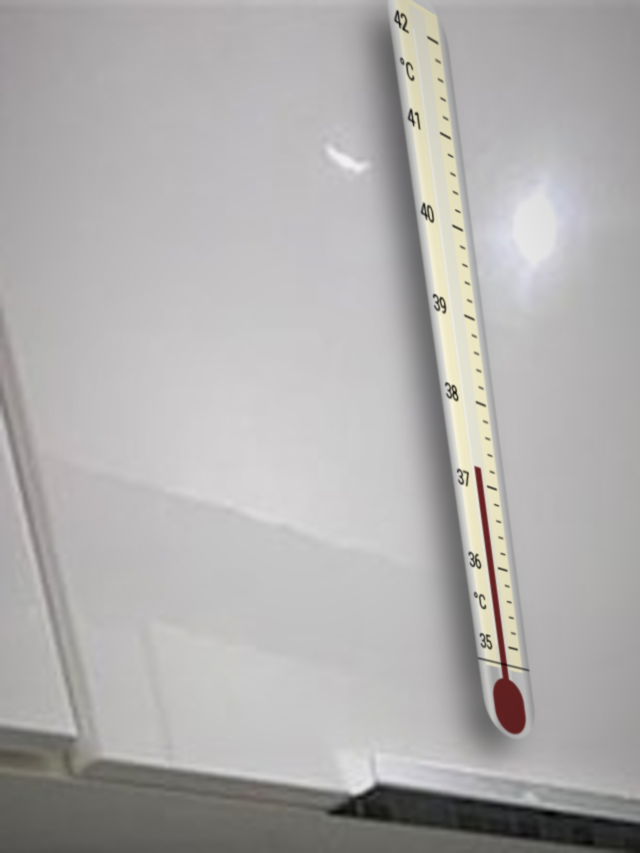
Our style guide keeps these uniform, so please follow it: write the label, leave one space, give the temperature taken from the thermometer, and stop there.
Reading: 37.2 °C
